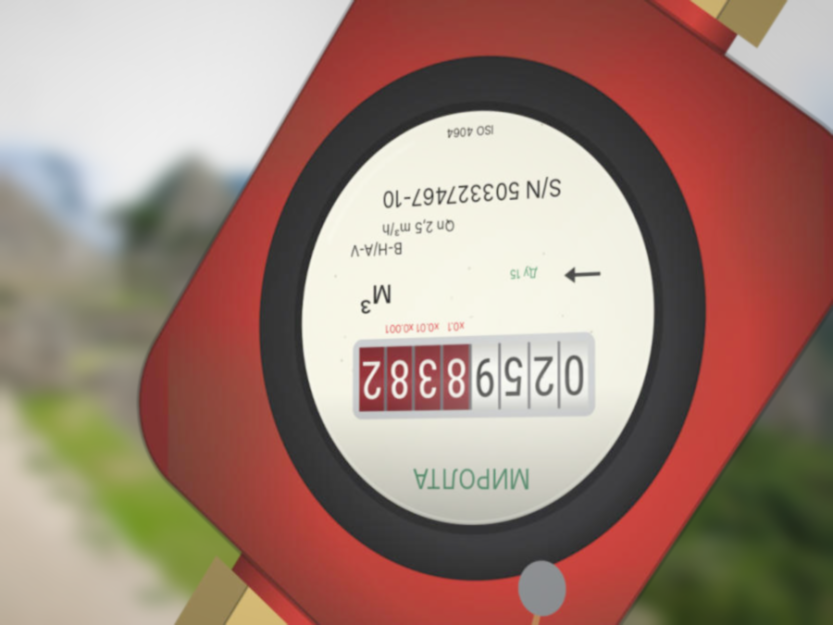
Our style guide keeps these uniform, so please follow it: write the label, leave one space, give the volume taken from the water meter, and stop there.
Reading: 259.8382 m³
